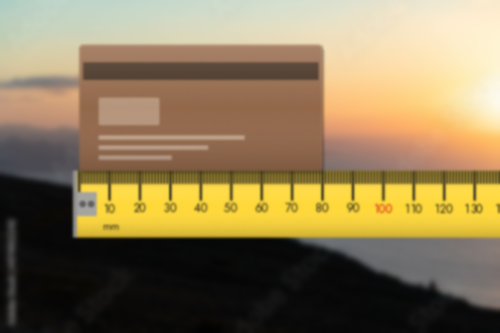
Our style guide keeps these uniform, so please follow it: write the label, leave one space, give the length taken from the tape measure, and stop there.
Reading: 80 mm
